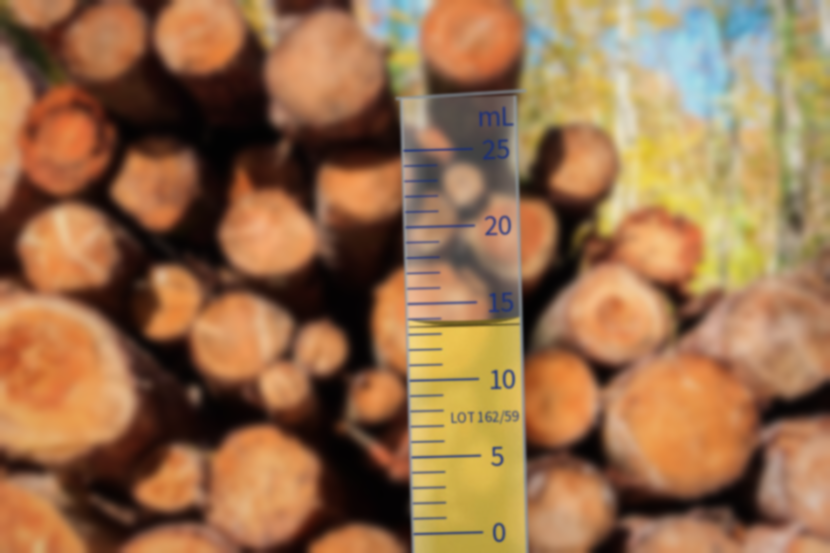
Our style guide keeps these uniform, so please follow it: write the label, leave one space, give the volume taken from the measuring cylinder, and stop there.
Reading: 13.5 mL
